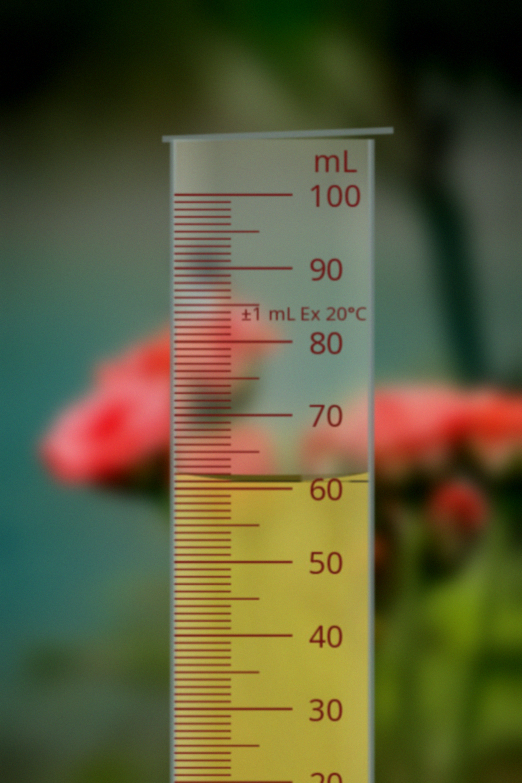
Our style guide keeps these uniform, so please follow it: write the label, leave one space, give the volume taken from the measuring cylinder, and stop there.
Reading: 61 mL
